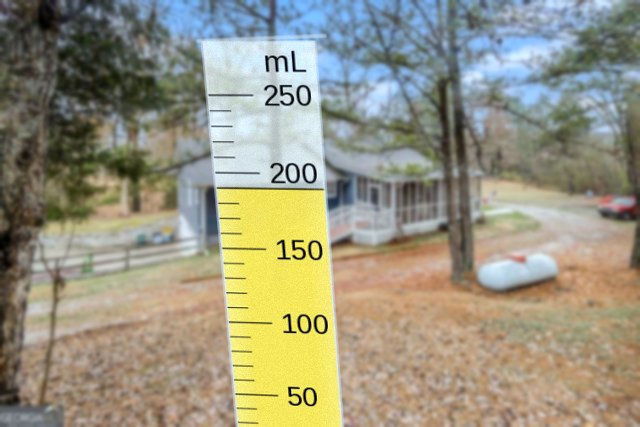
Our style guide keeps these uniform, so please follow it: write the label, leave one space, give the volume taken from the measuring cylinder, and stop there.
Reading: 190 mL
